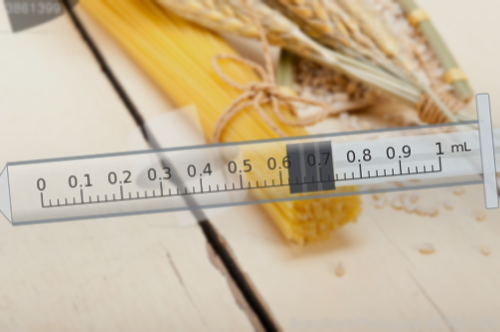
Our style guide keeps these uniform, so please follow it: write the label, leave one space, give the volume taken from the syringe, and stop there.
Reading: 0.62 mL
